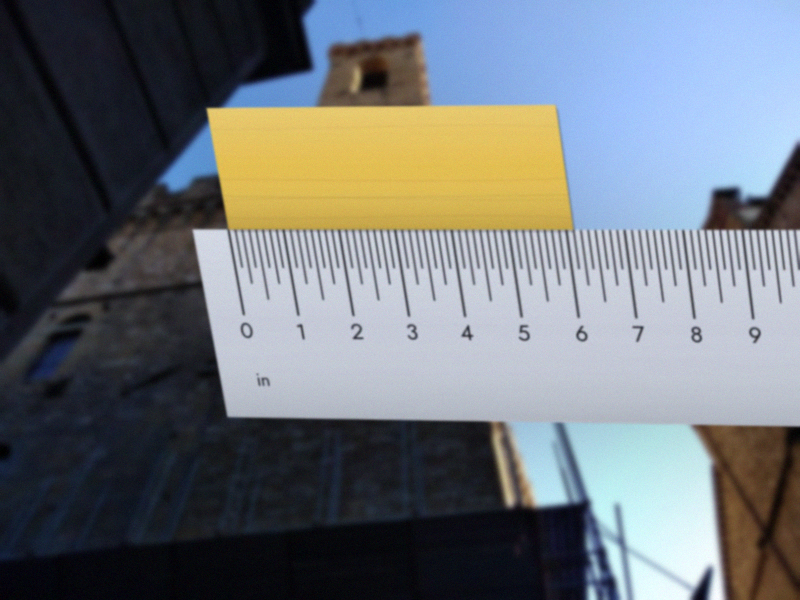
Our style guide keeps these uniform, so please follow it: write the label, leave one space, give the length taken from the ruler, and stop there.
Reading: 6.125 in
